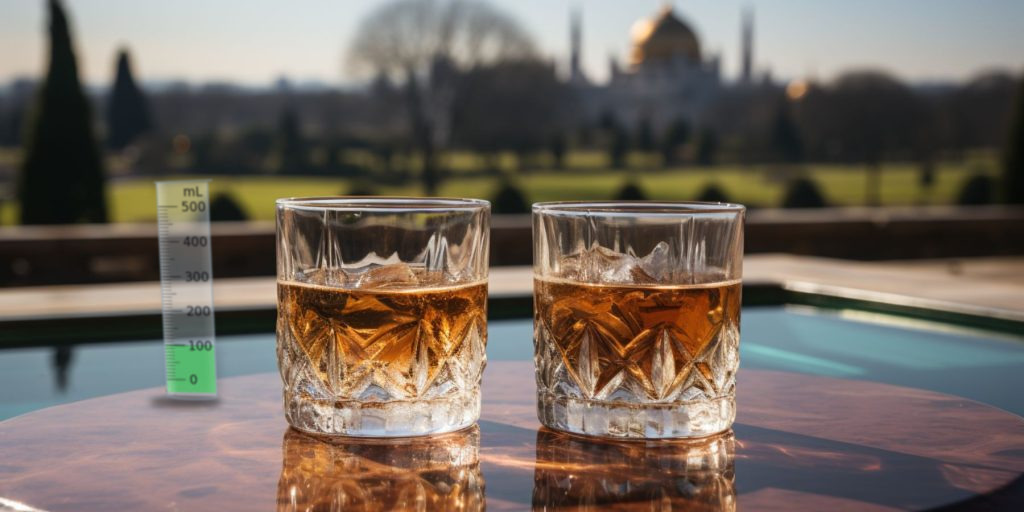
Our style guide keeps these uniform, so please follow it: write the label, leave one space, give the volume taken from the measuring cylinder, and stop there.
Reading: 100 mL
